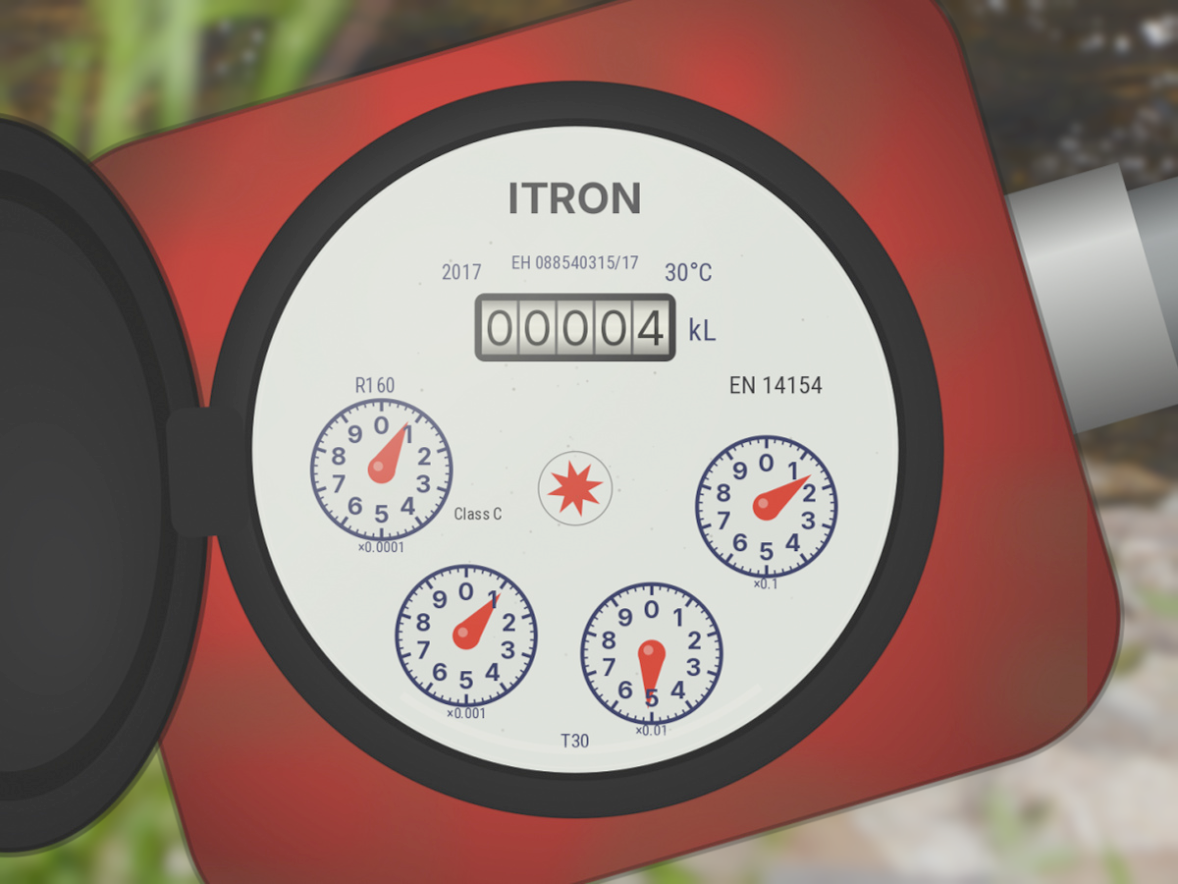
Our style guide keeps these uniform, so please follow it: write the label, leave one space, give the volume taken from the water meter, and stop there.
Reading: 4.1510 kL
